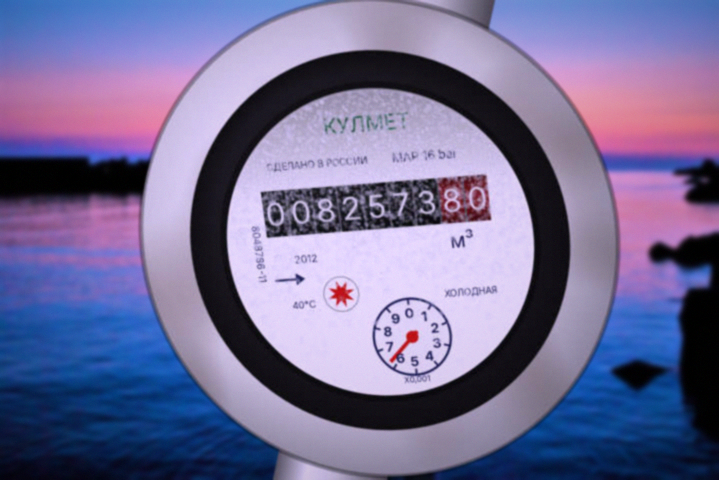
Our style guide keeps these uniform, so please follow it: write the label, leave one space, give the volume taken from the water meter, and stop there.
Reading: 82573.806 m³
